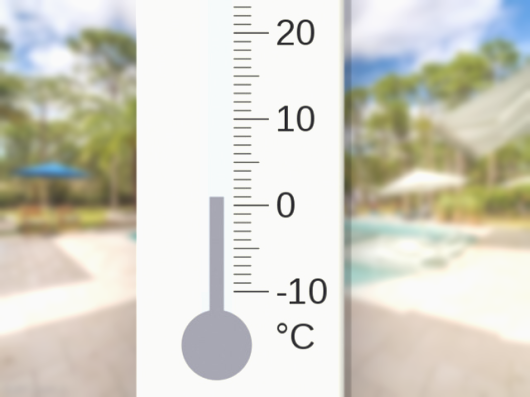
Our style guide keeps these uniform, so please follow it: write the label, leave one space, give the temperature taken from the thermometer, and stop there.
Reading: 1 °C
